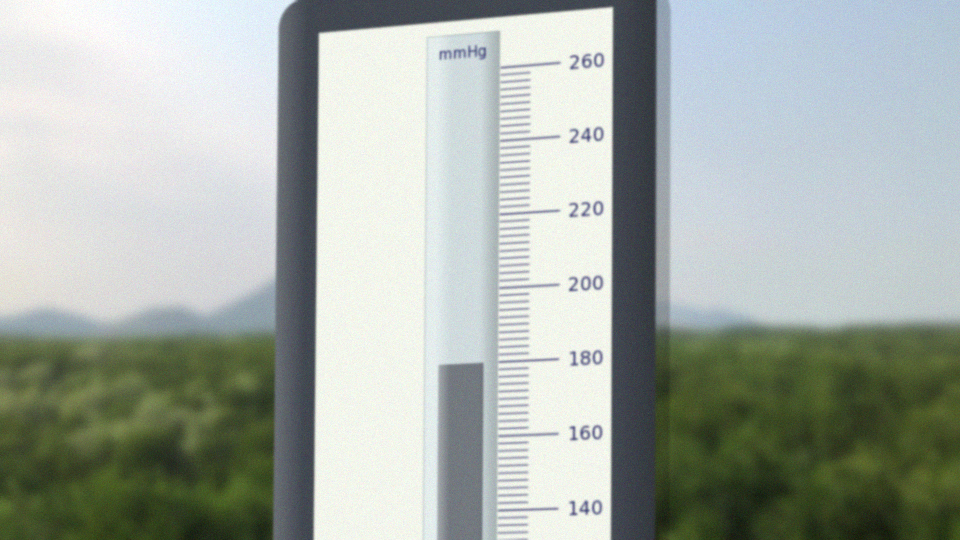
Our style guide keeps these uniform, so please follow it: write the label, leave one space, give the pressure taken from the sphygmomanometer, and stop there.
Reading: 180 mmHg
